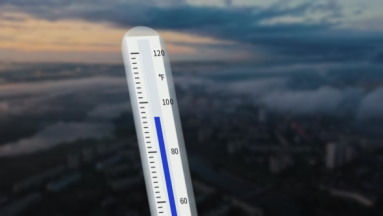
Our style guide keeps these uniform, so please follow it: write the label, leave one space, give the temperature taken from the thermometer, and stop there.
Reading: 94 °F
